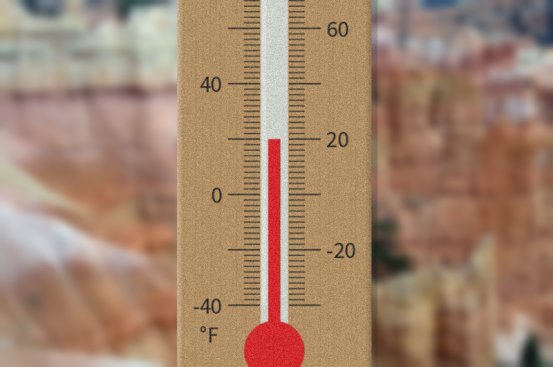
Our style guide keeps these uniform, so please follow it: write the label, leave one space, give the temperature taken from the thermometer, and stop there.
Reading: 20 °F
